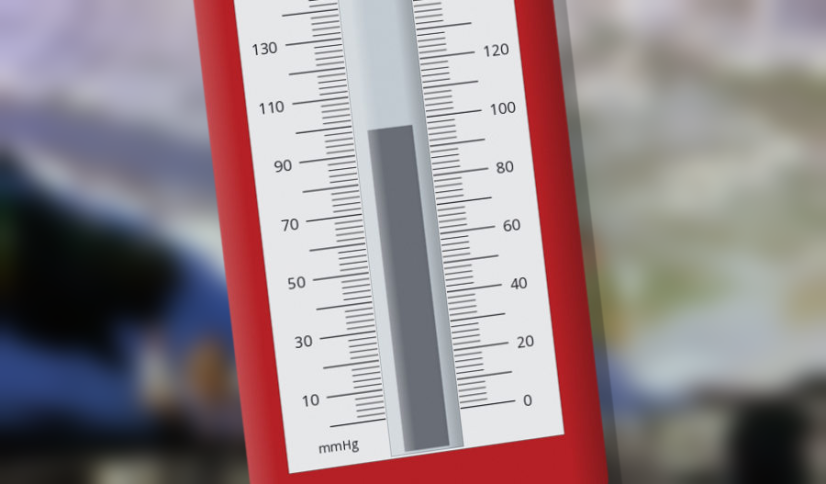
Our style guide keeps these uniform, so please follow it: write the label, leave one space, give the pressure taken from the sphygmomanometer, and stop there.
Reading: 98 mmHg
